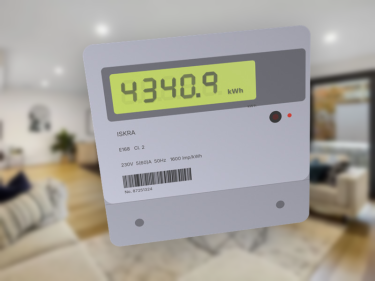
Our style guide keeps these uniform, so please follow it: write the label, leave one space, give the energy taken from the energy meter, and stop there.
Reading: 4340.9 kWh
